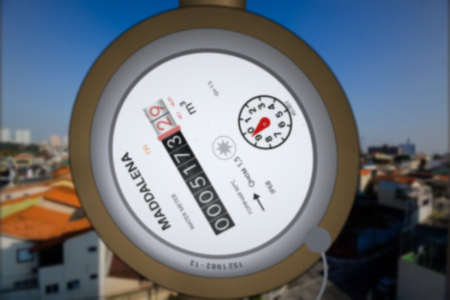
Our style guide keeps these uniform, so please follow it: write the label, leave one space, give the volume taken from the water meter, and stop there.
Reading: 5173.289 m³
